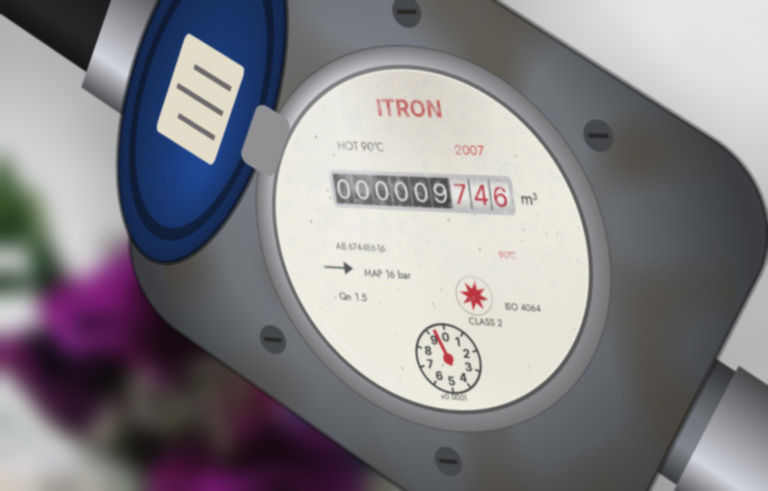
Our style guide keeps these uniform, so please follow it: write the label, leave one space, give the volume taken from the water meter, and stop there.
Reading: 9.7459 m³
